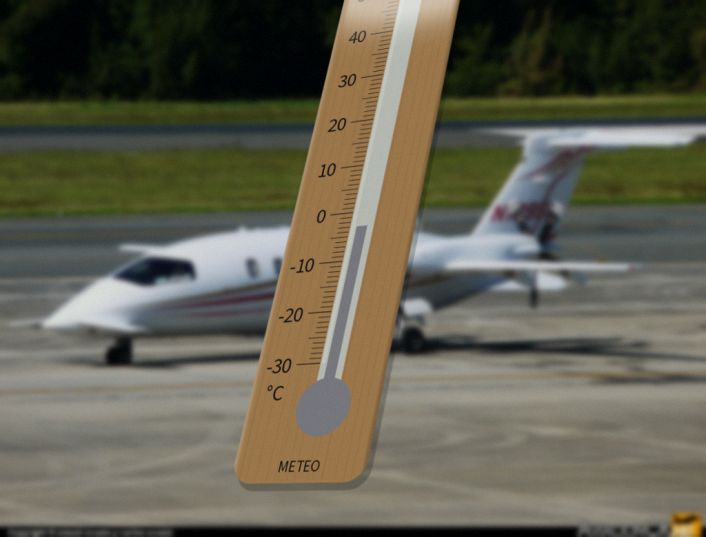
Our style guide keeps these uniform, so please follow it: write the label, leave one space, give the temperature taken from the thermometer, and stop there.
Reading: -3 °C
